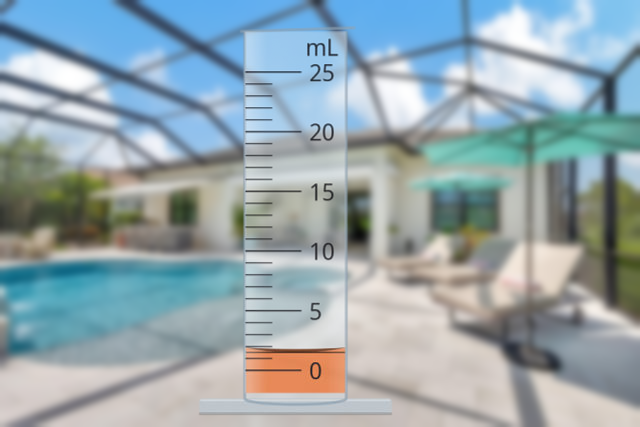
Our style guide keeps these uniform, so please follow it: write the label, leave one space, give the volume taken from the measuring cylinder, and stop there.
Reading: 1.5 mL
